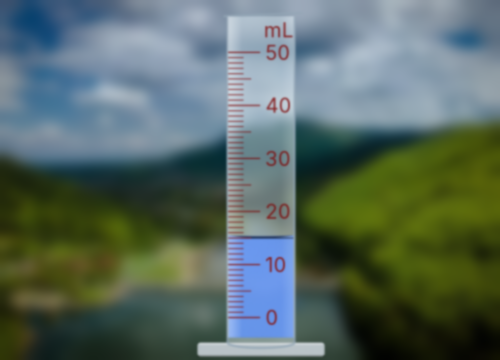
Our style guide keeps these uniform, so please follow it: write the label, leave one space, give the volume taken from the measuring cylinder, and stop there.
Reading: 15 mL
